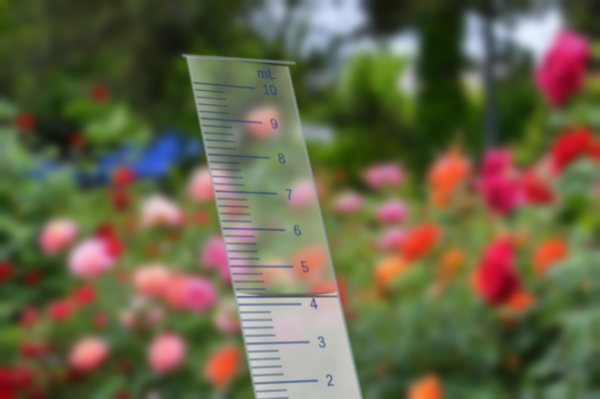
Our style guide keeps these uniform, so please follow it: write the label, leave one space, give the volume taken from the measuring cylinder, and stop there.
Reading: 4.2 mL
